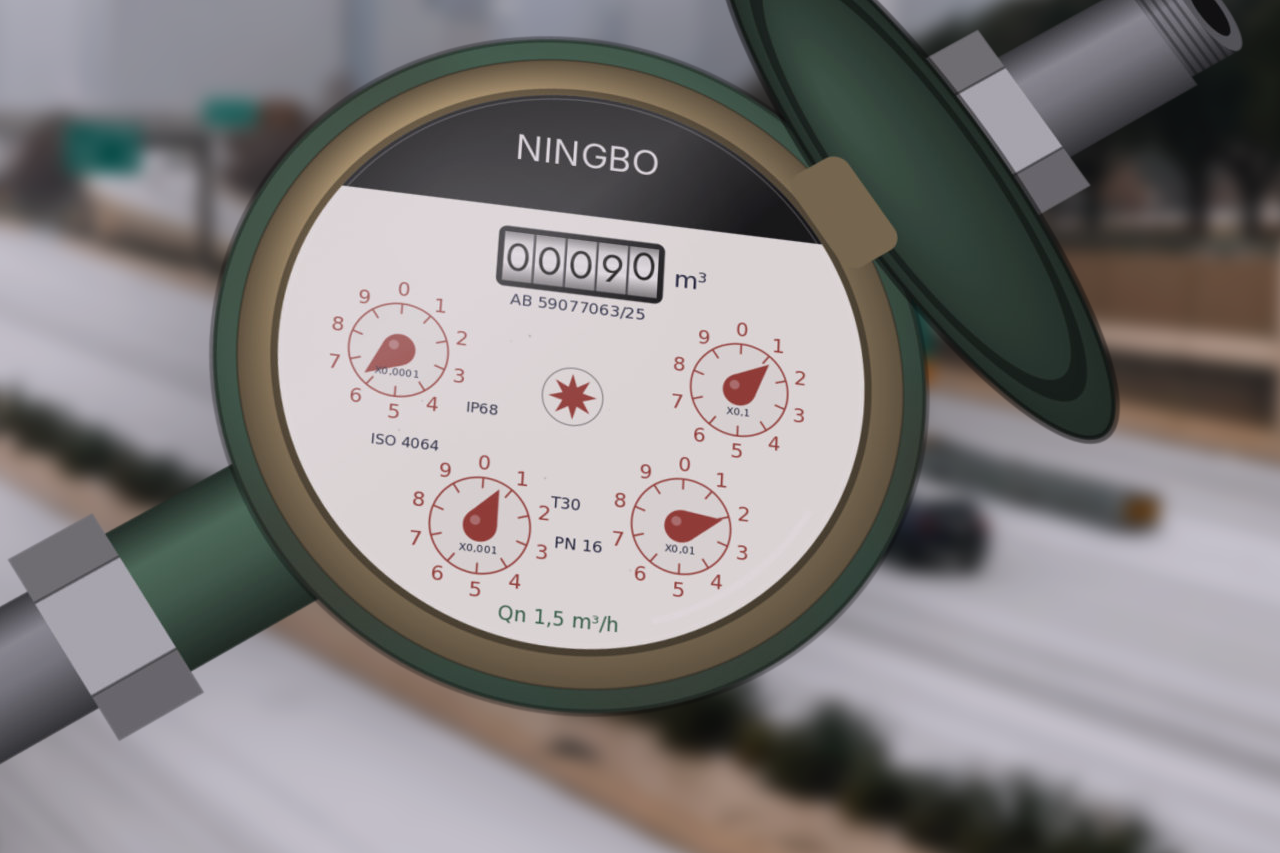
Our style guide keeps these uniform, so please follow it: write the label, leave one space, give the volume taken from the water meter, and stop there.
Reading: 90.1206 m³
